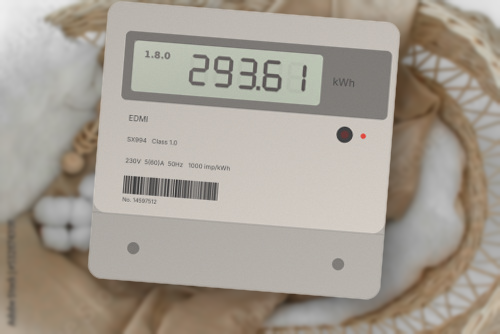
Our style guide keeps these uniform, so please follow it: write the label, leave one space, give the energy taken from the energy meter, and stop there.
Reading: 293.61 kWh
